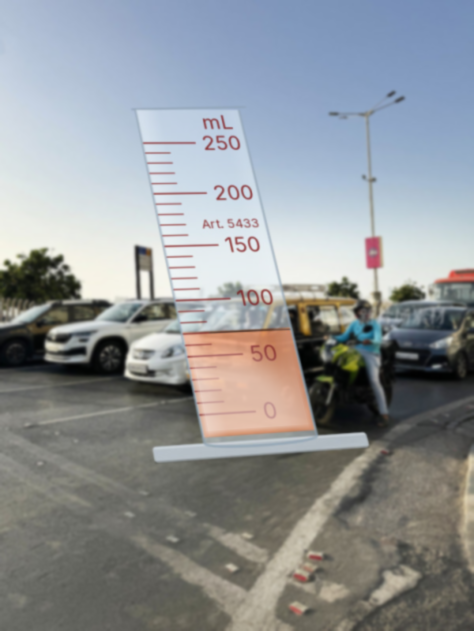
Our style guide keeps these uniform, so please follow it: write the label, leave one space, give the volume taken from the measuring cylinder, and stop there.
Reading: 70 mL
